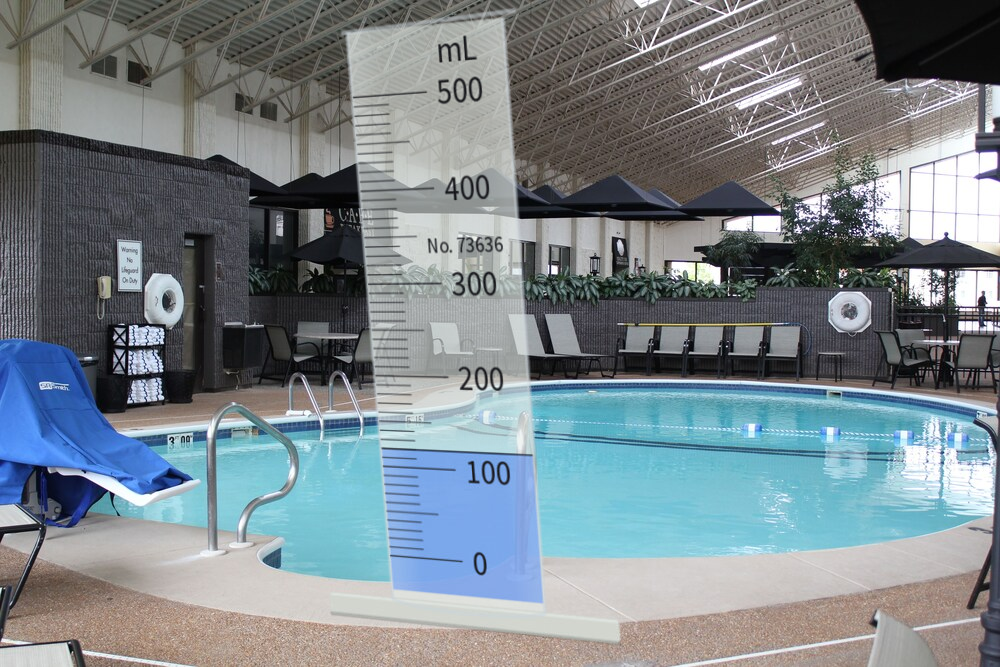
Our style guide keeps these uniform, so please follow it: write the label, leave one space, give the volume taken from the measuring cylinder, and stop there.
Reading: 120 mL
